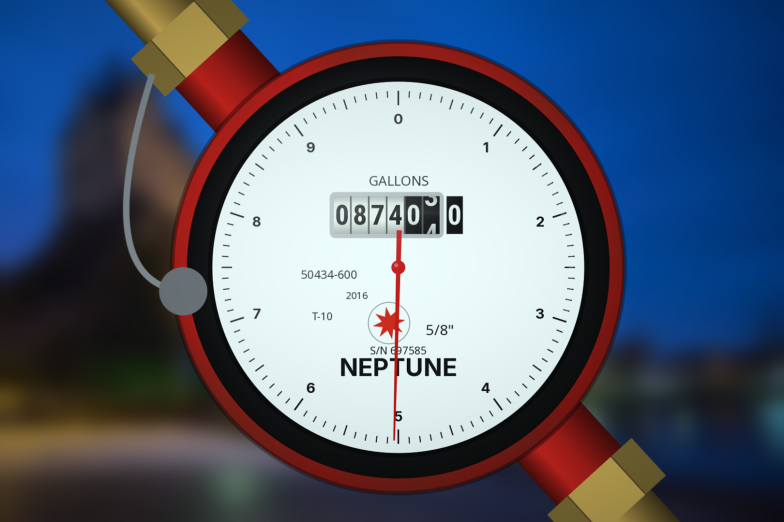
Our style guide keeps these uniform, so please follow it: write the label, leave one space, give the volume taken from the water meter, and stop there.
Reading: 874035.0 gal
